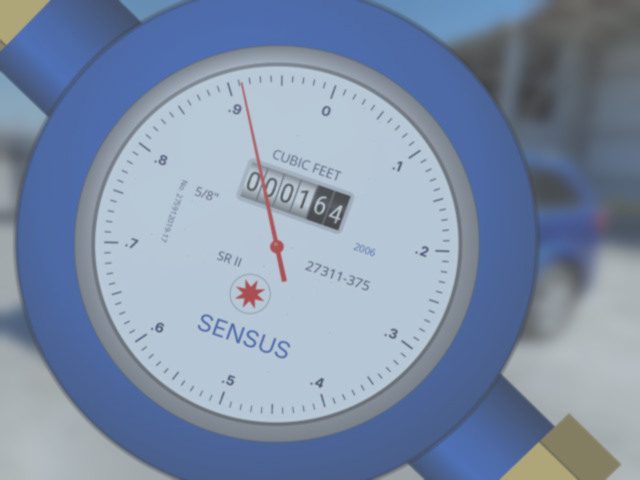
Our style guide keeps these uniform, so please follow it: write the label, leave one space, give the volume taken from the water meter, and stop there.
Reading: 163.91 ft³
